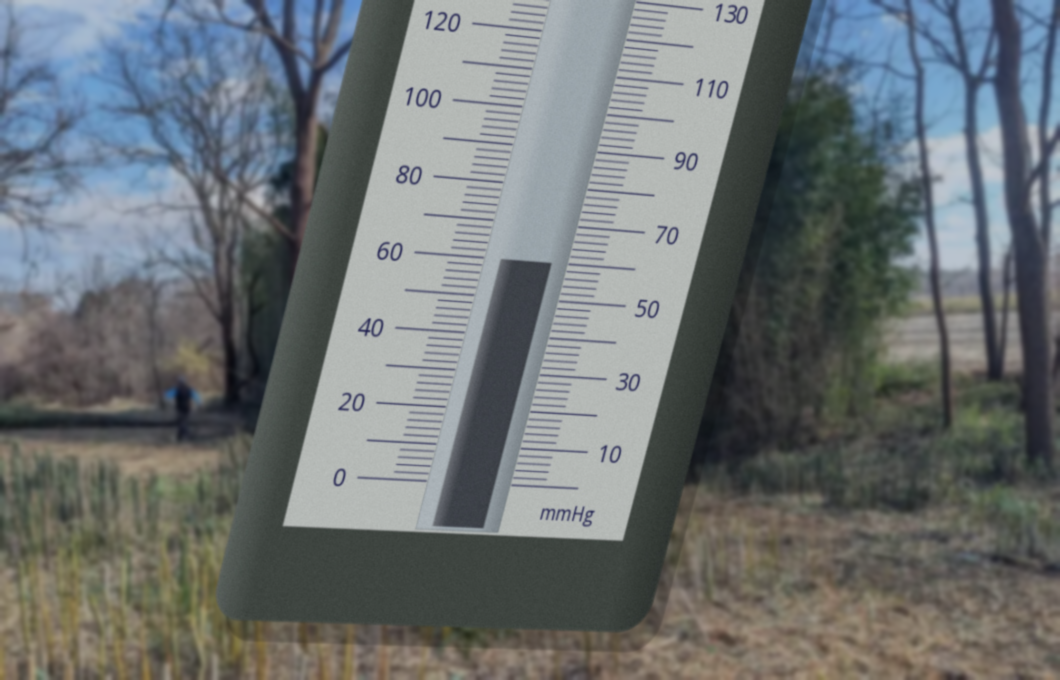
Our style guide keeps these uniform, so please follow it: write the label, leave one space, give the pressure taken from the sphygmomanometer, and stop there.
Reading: 60 mmHg
